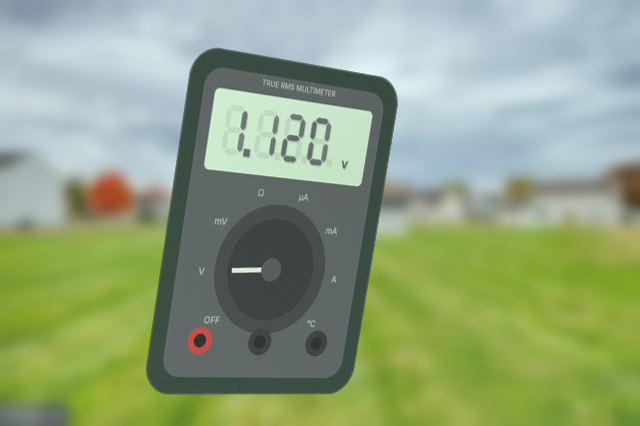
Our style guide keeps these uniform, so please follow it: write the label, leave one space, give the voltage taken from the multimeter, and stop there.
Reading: 1.120 V
